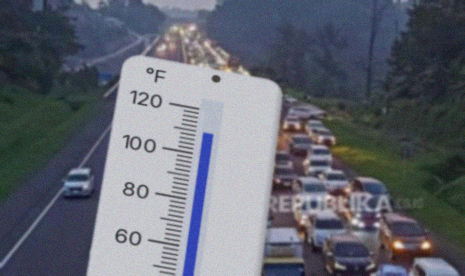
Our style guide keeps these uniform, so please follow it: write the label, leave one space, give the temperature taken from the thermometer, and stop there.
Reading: 110 °F
